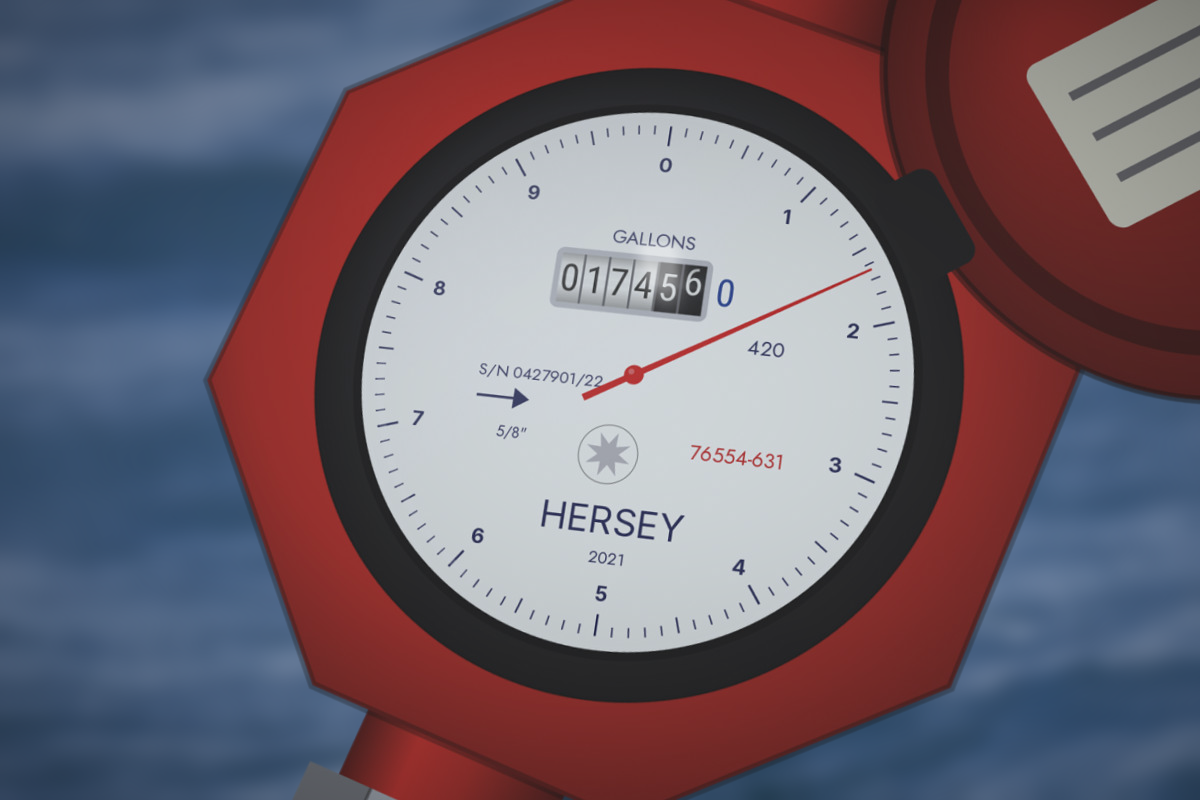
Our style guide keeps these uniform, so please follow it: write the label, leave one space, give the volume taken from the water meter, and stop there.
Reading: 174561.6 gal
